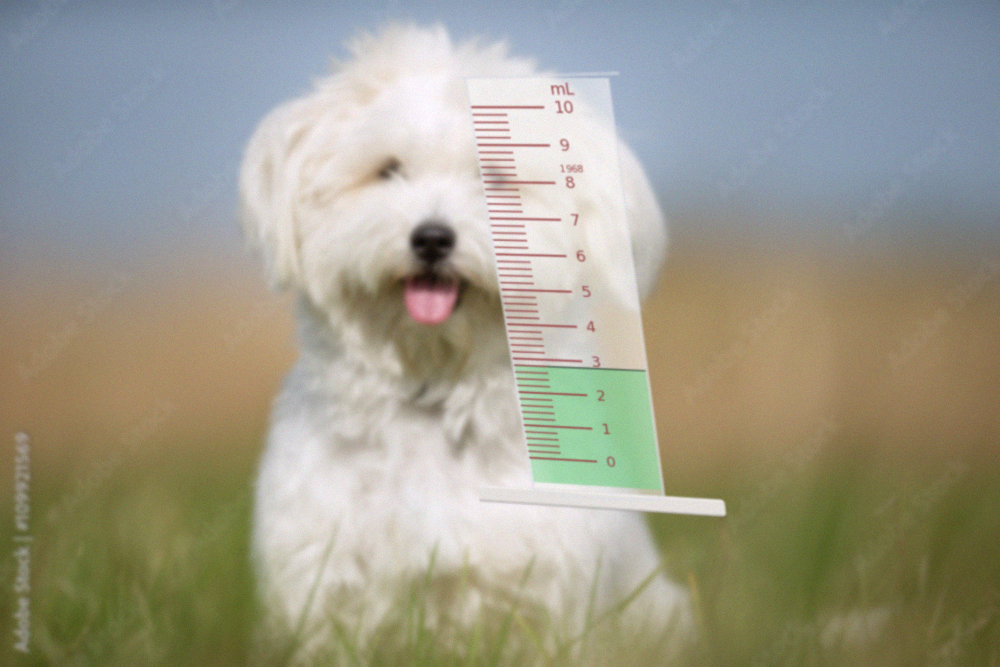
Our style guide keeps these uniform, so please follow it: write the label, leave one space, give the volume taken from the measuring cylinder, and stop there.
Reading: 2.8 mL
